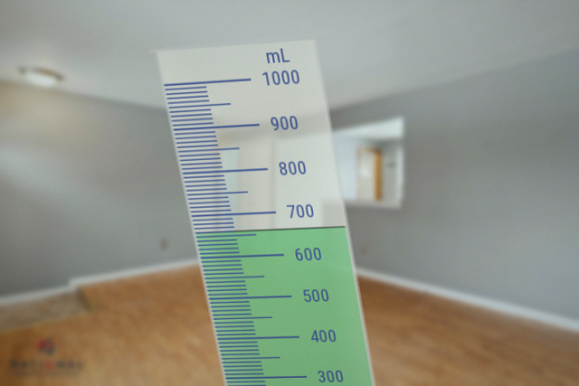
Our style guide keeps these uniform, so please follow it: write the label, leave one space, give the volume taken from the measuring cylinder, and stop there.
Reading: 660 mL
